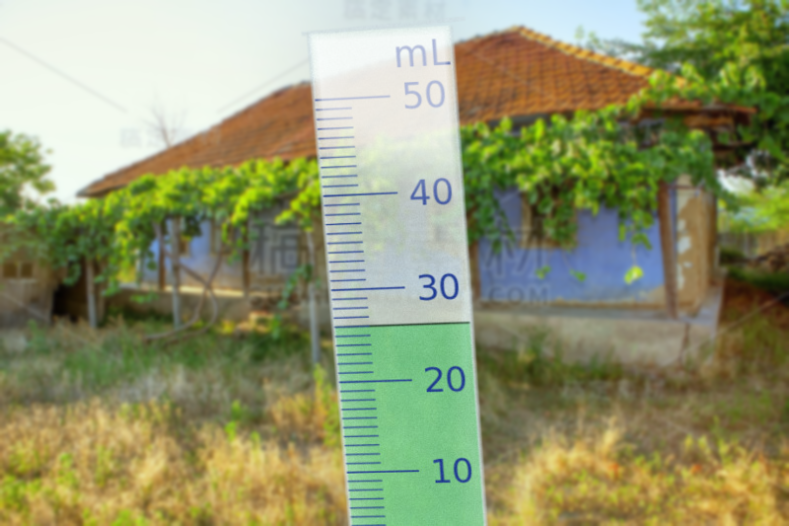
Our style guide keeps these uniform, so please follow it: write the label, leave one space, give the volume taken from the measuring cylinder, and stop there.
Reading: 26 mL
